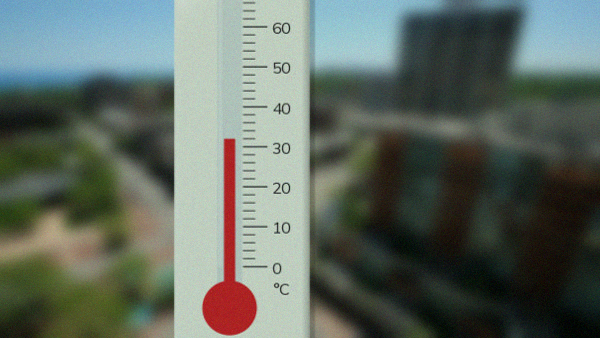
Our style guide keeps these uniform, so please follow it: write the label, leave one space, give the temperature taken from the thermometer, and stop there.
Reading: 32 °C
